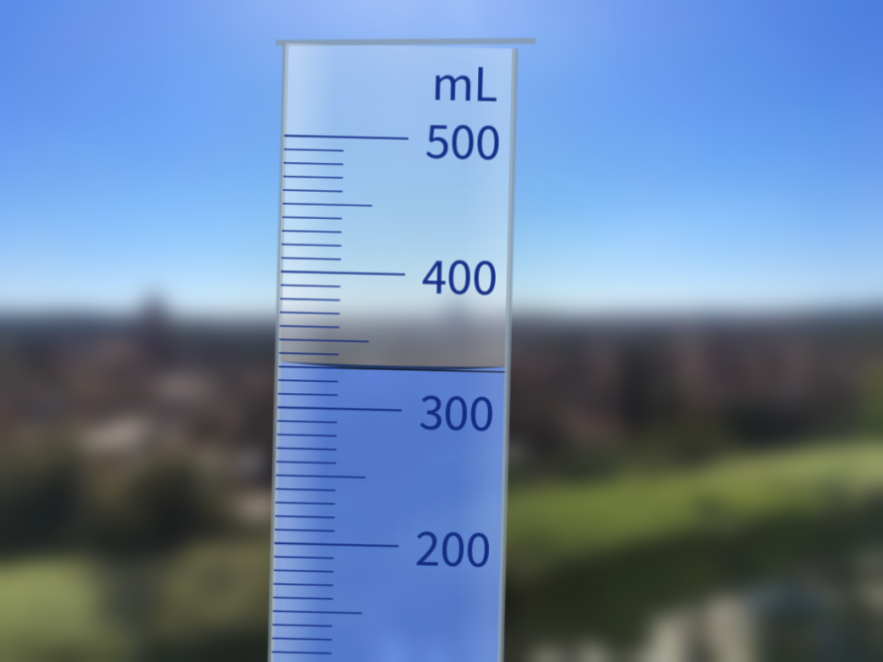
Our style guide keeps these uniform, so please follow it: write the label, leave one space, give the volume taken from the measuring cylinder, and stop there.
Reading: 330 mL
